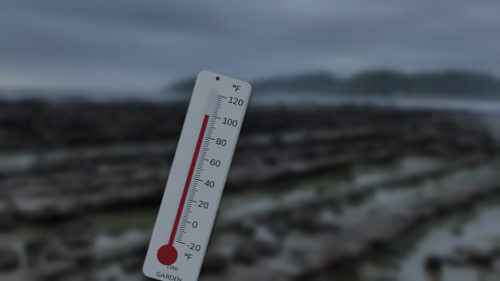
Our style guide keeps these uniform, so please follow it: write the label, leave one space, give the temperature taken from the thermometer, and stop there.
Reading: 100 °F
